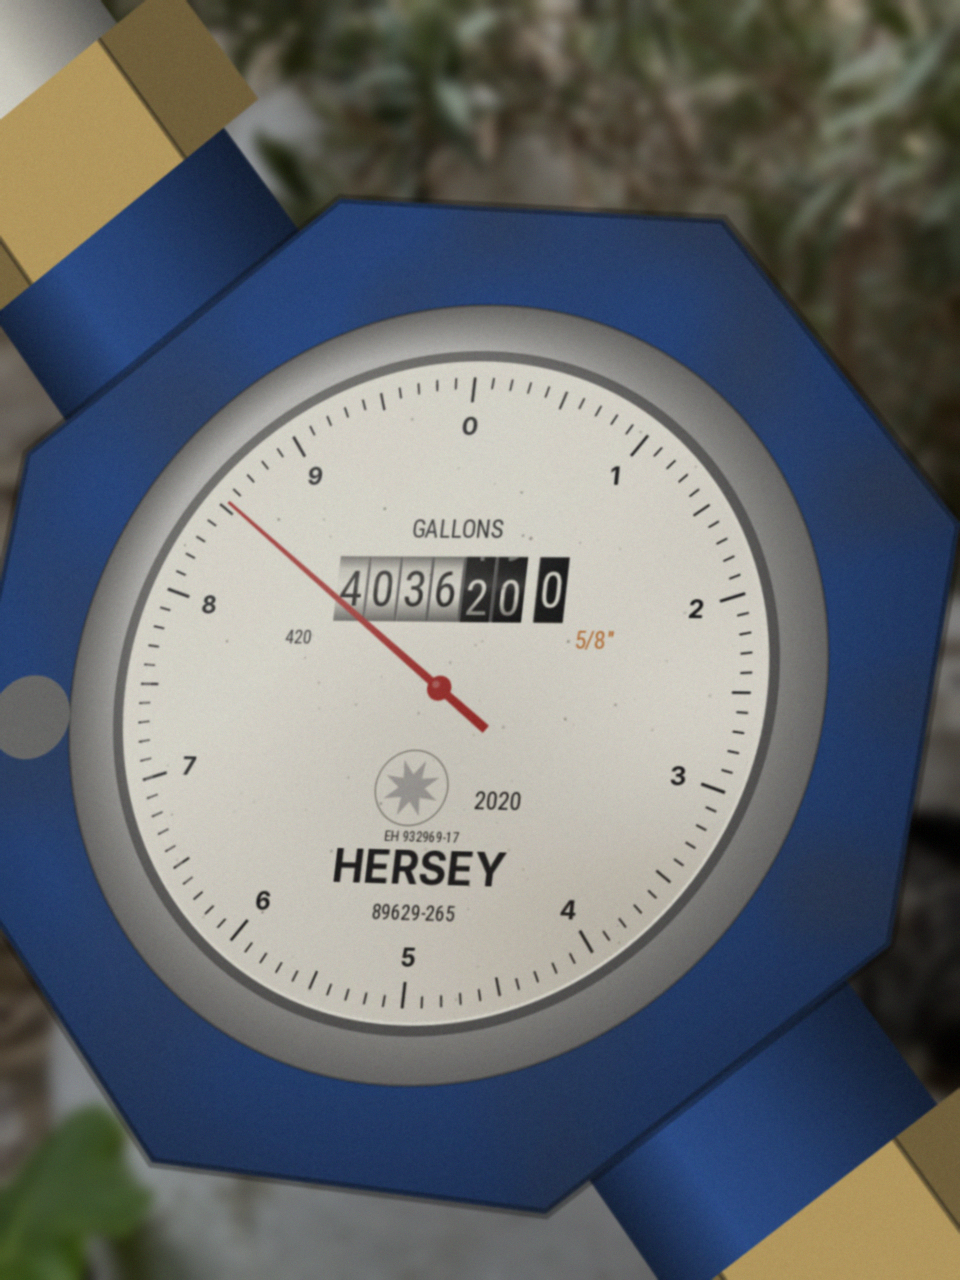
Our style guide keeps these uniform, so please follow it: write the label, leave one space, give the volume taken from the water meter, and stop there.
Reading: 4036198.5 gal
